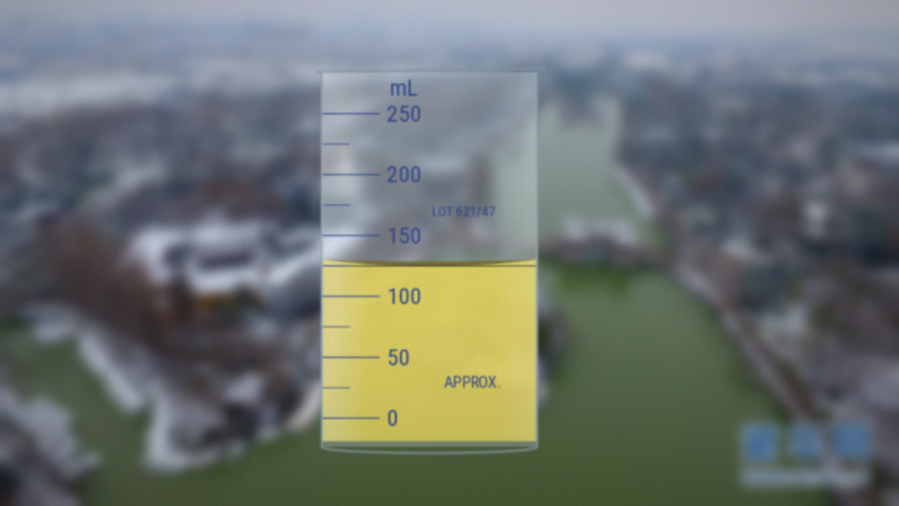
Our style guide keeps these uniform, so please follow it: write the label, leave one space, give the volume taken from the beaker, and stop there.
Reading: 125 mL
